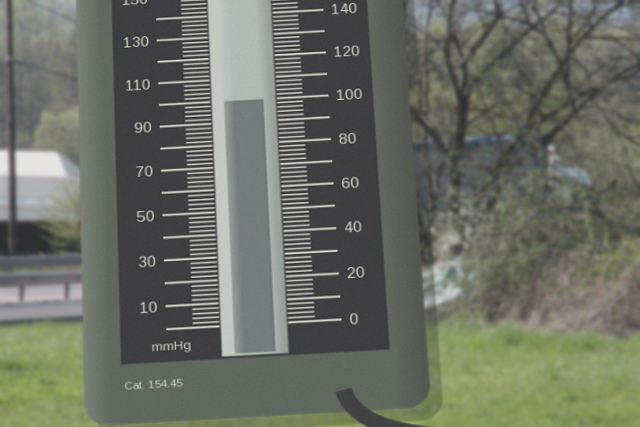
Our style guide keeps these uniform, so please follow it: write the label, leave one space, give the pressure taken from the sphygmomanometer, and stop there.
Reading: 100 mmHg
